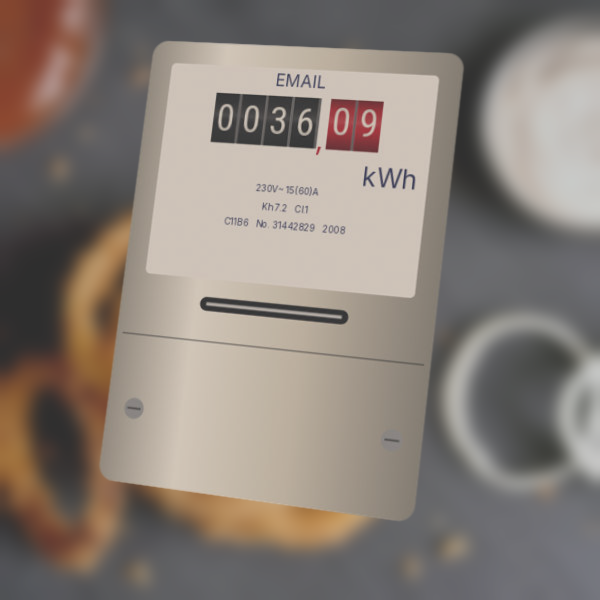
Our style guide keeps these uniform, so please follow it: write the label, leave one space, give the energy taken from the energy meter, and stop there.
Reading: 36.09 kWh
